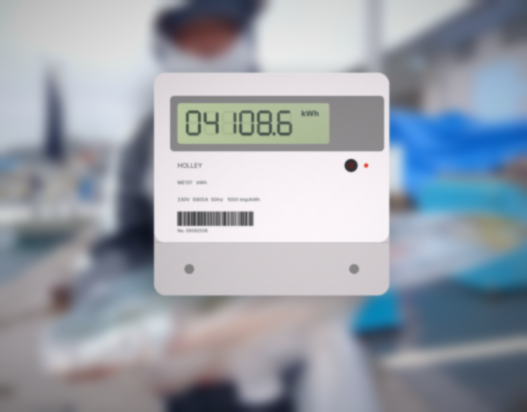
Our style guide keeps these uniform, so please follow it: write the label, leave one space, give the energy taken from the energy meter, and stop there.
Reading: 4108.6 kWh
